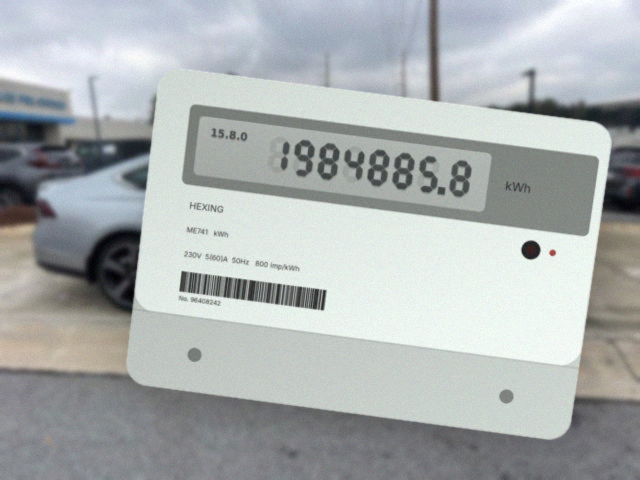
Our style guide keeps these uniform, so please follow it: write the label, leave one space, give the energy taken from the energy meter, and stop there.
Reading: 1984885.8 kWh
